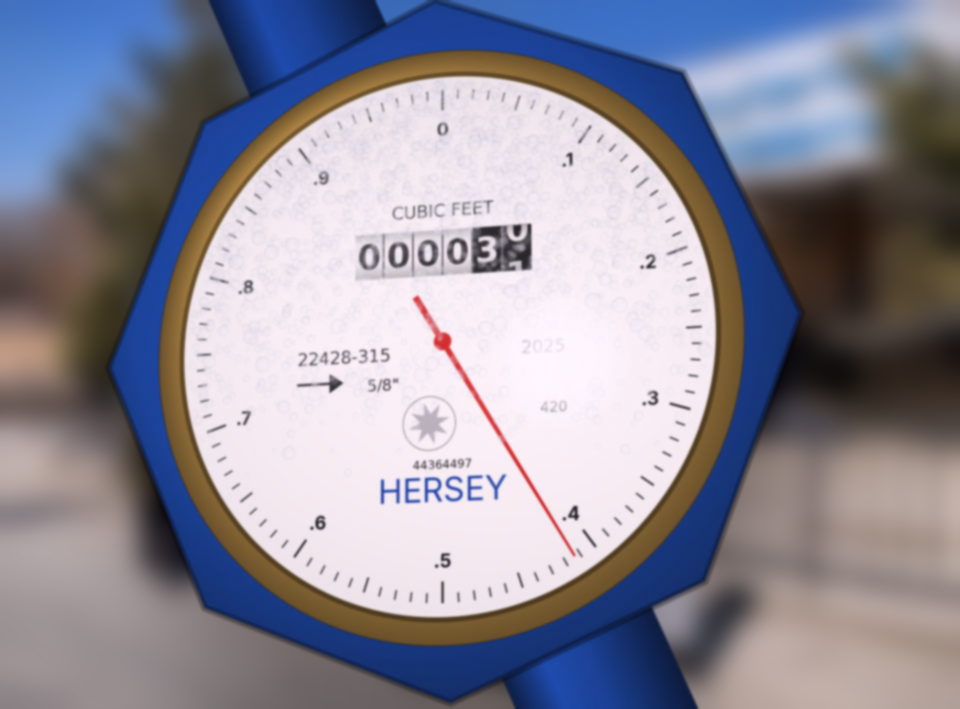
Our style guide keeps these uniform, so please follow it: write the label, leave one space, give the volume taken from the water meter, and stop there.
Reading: 30.41 ft³
